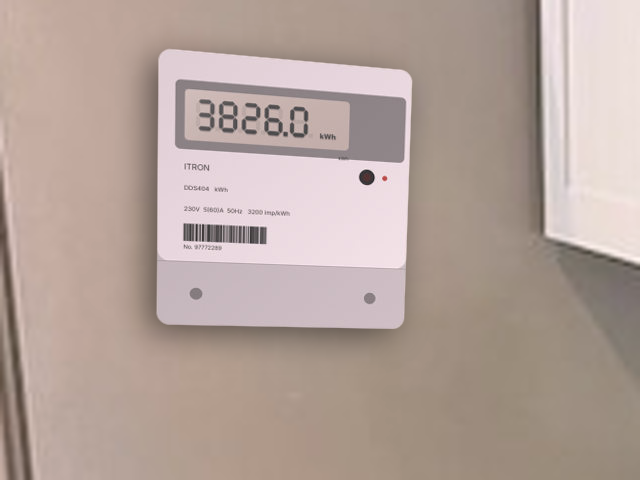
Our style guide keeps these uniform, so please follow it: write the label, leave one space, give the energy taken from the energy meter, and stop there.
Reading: 3826.0 kWh
